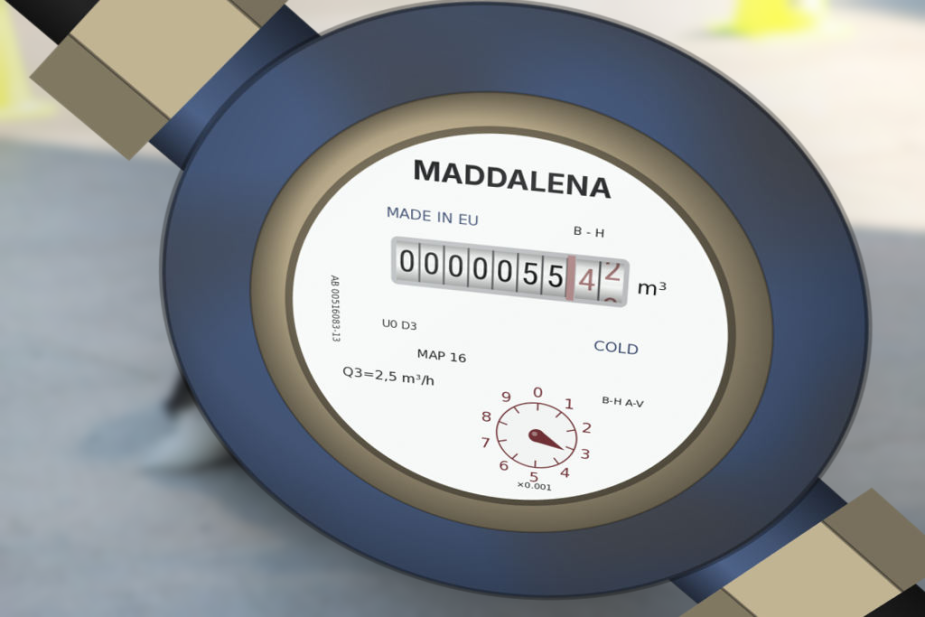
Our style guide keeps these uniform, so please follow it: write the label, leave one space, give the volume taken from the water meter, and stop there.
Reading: 55.423 m³
